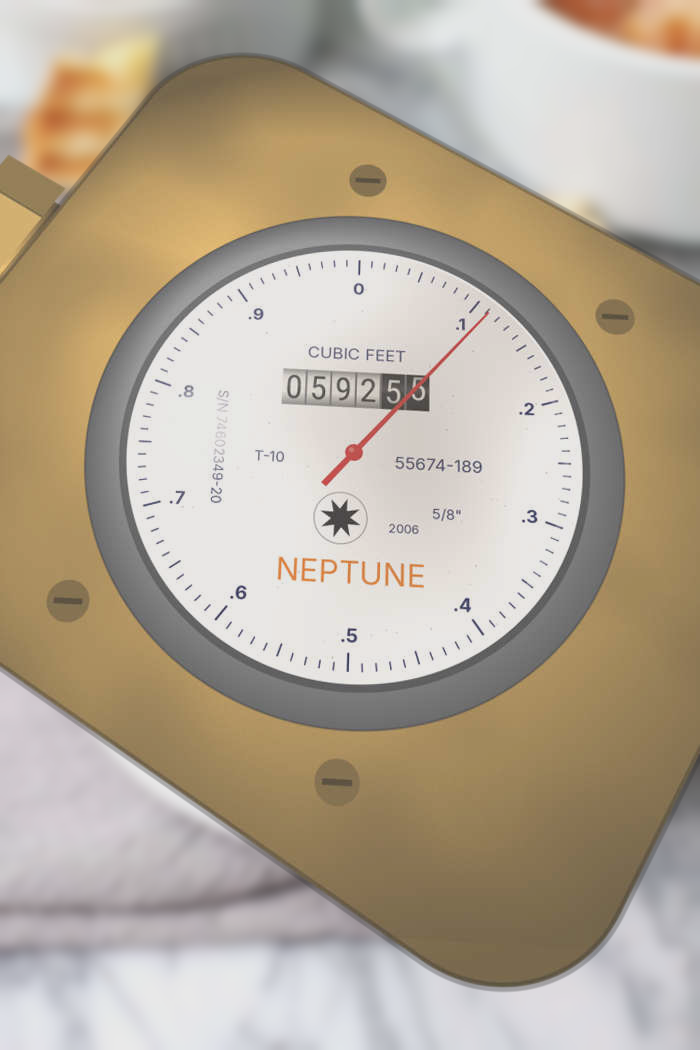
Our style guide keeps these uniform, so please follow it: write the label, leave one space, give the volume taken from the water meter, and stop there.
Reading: 59255.11 ft³
